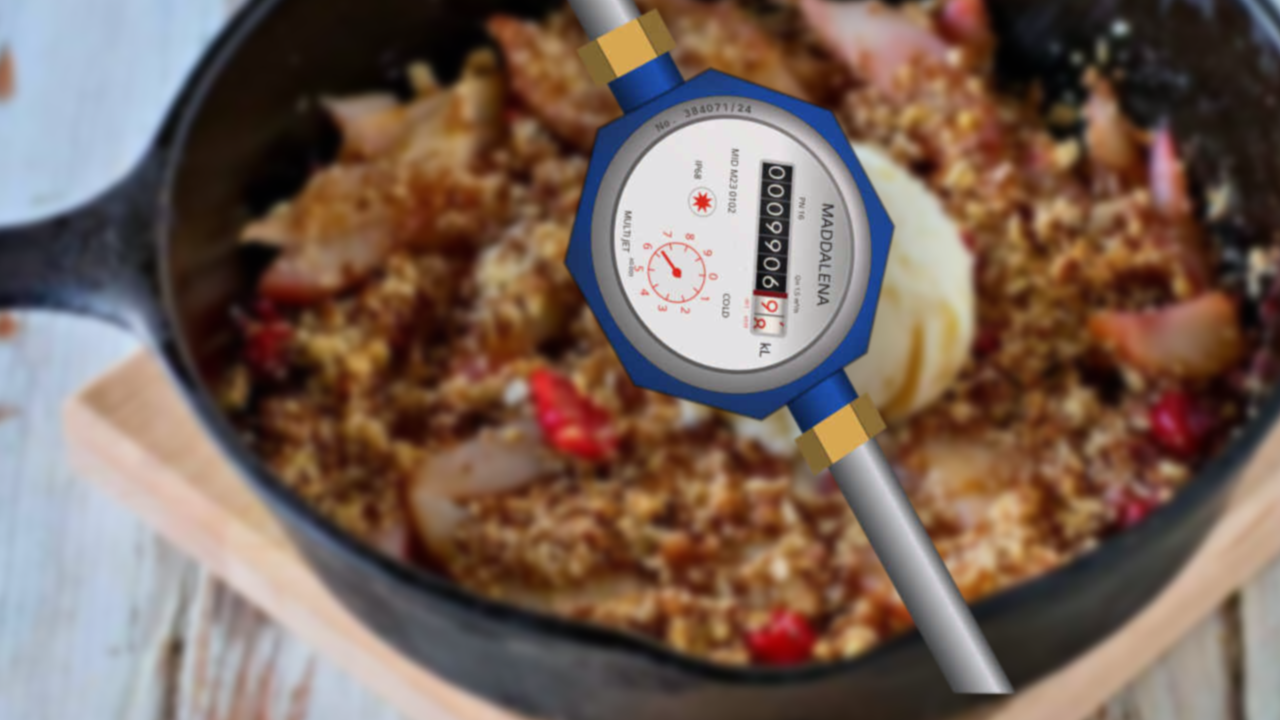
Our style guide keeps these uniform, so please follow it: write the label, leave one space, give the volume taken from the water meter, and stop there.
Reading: 9906.976 kL
